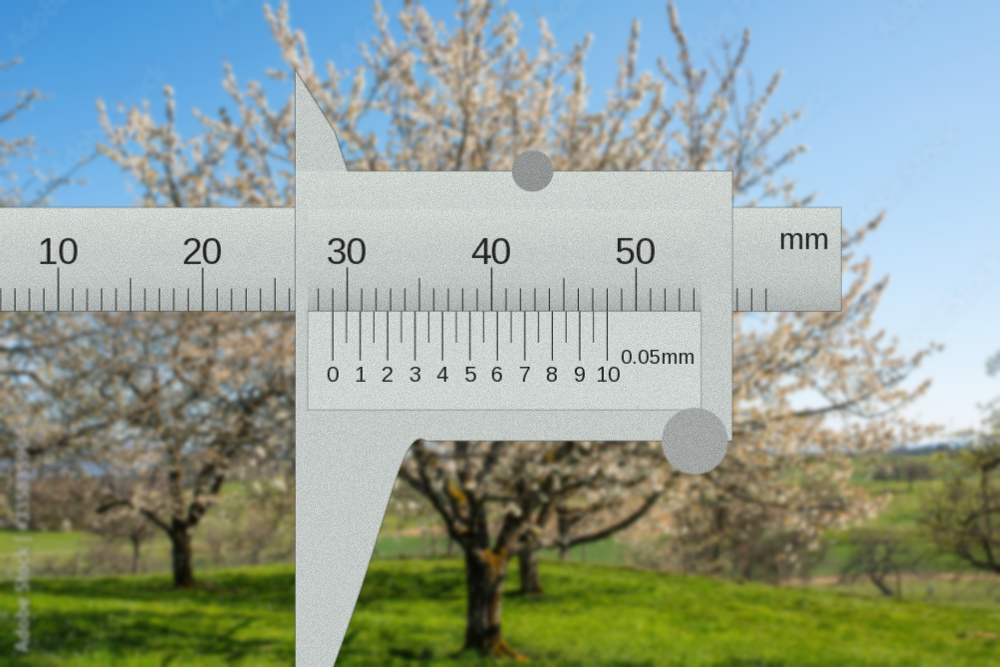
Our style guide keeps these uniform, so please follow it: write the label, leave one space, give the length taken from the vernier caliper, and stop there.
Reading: 29.0 mm
